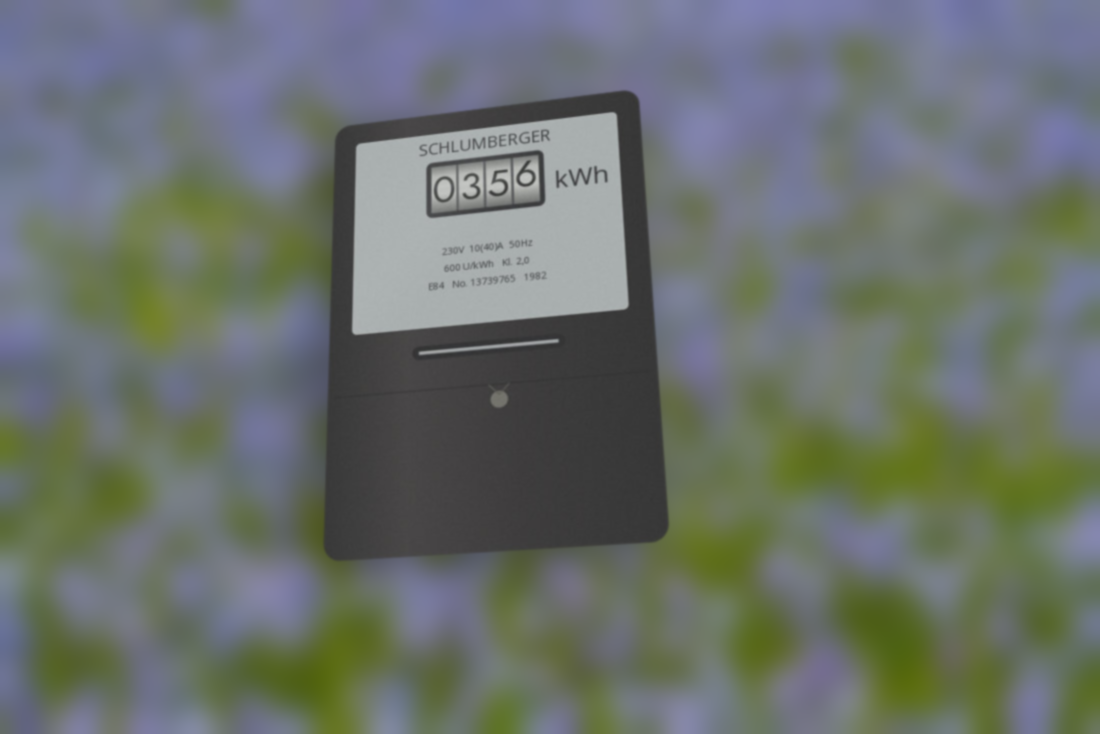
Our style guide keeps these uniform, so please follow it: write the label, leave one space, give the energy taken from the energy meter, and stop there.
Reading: 356 kWh
